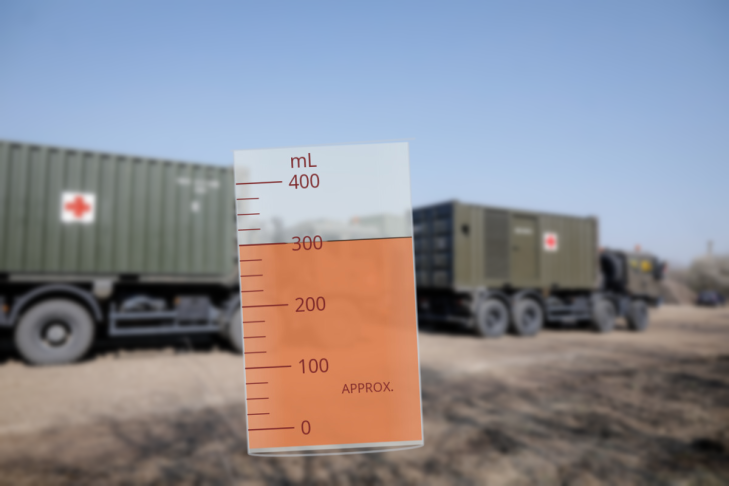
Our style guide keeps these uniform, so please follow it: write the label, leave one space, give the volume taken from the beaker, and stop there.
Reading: 300 mL
